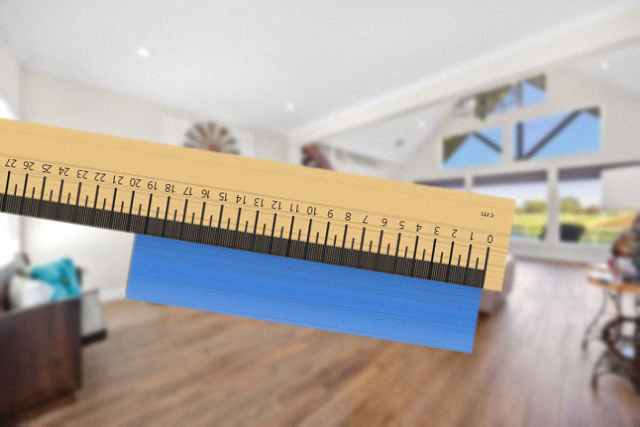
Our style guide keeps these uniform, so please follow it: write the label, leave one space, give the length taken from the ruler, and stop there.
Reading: 19.5 cm
